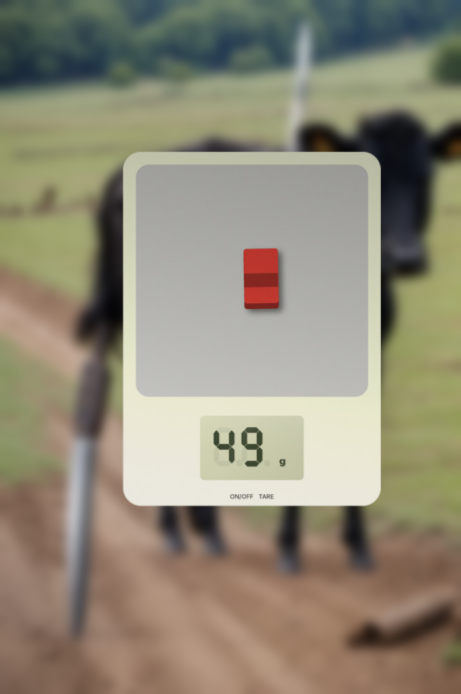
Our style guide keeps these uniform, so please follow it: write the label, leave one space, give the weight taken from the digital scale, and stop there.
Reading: 49 g
